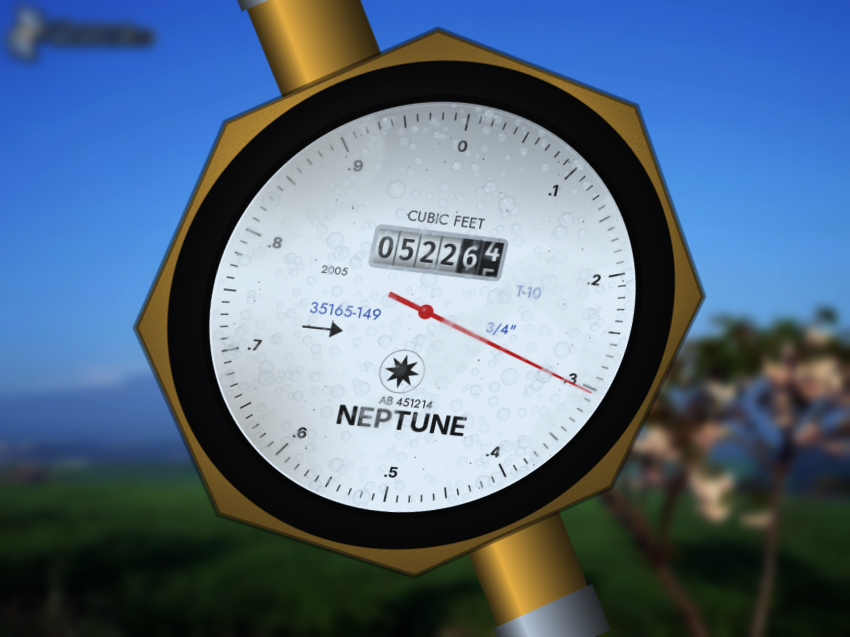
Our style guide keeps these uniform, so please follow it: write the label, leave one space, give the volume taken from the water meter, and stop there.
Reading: 52264.30 ft³
